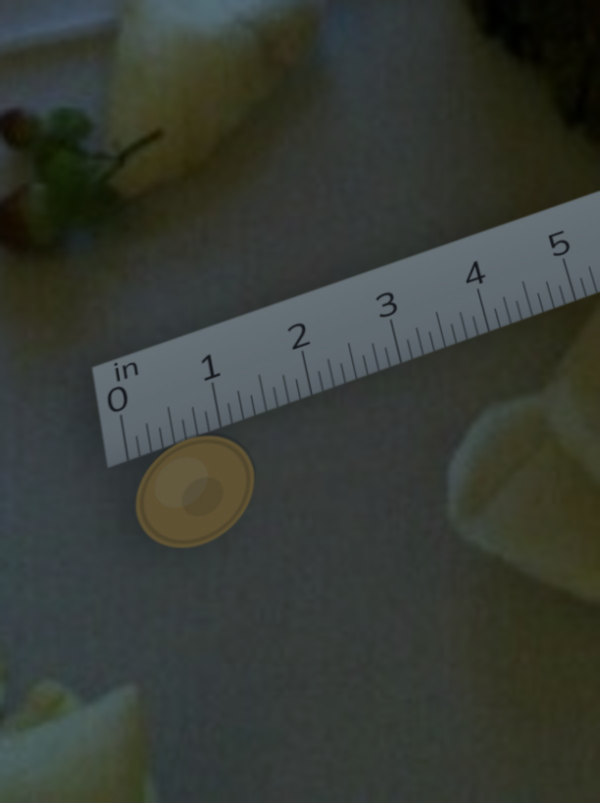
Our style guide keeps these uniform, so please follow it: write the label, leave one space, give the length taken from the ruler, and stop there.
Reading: 1.25 in
